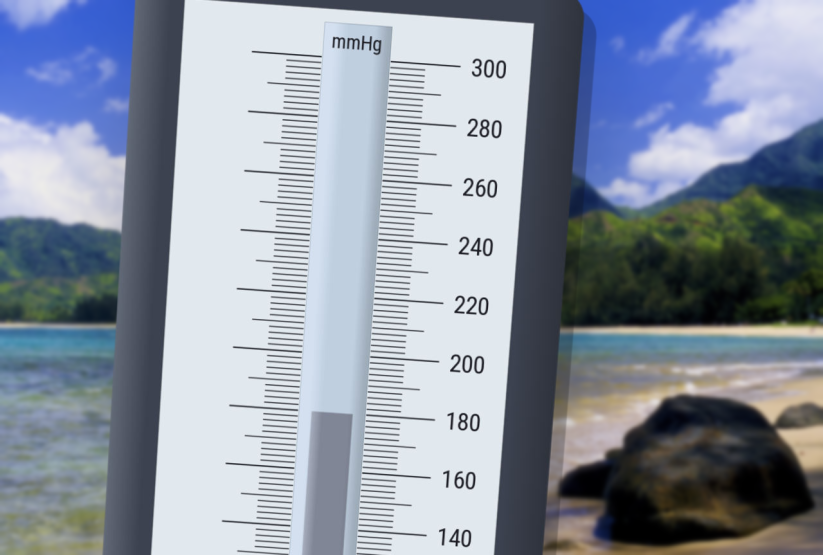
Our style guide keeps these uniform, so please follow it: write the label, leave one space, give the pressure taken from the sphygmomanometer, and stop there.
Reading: 180 mmHg
